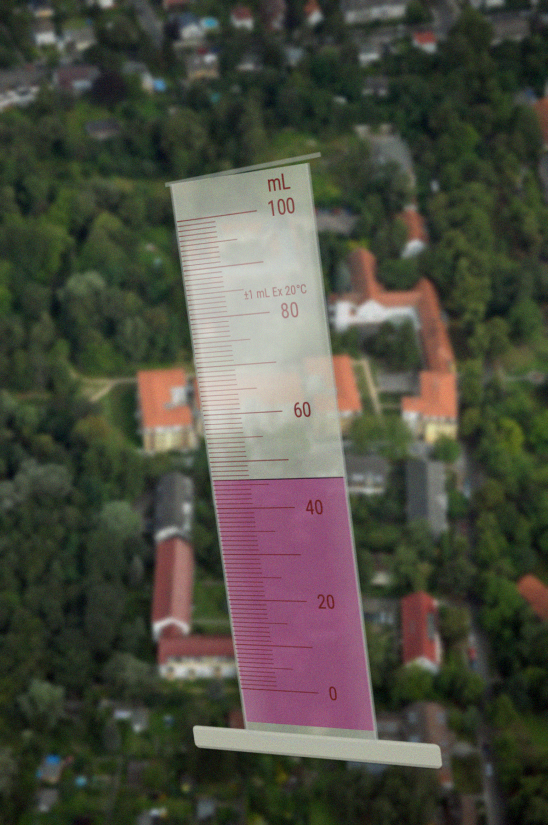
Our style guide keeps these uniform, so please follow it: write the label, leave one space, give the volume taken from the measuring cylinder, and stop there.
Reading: 46 mL
